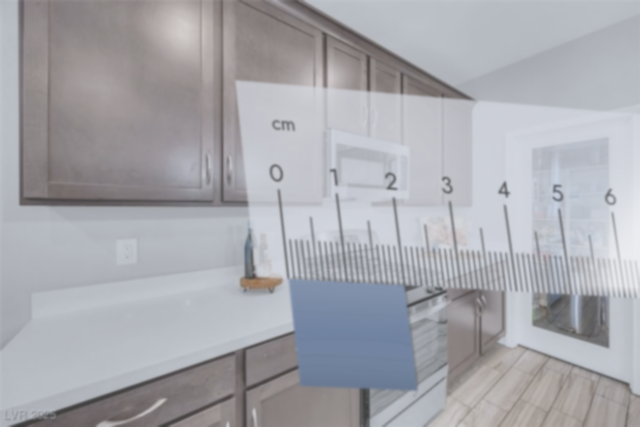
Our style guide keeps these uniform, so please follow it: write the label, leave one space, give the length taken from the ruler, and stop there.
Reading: 2 cm
